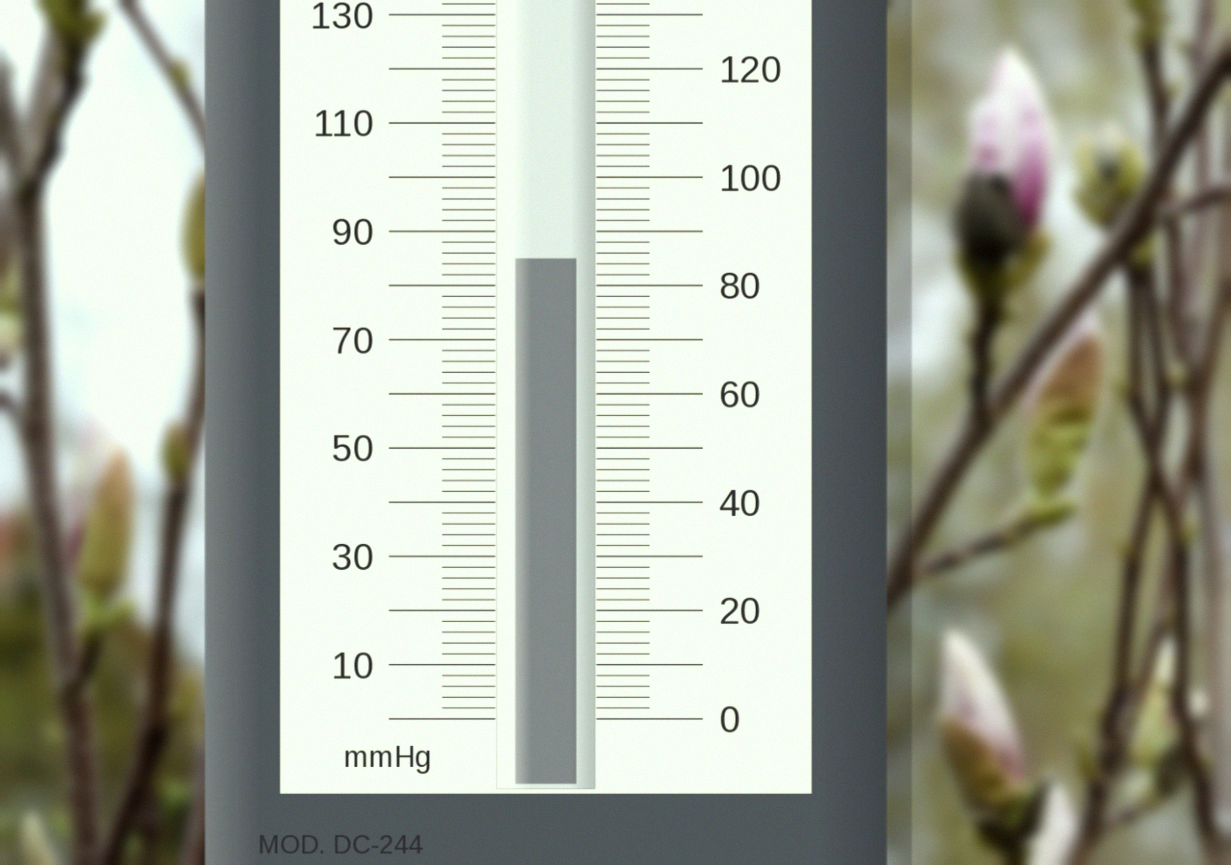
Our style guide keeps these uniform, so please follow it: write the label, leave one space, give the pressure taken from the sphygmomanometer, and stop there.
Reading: 85 mmHg
